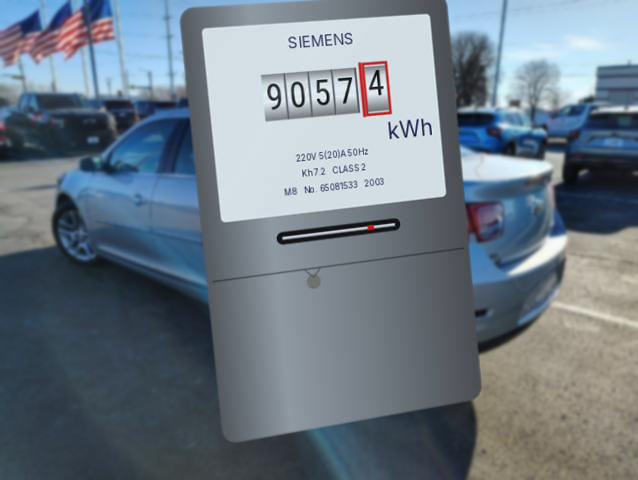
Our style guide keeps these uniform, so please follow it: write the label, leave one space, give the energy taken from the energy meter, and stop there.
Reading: 9057.4 kWh
